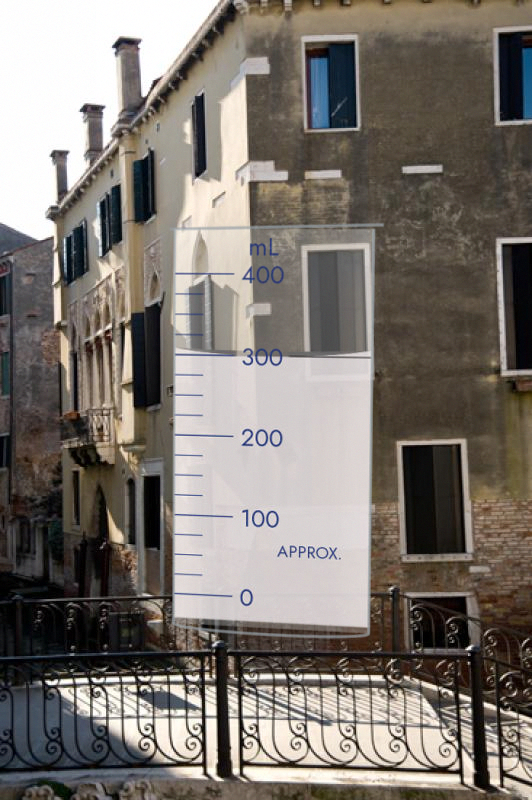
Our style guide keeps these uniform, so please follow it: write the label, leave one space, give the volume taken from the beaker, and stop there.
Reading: 300 mL
